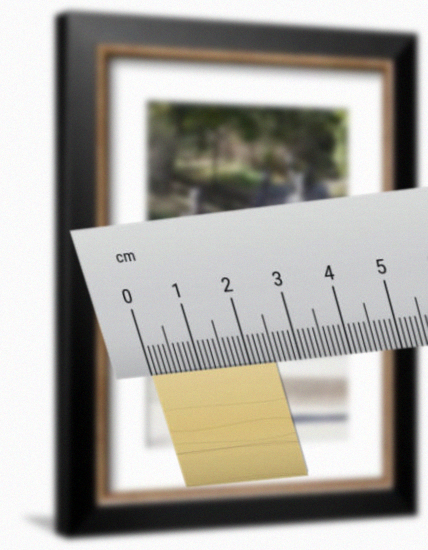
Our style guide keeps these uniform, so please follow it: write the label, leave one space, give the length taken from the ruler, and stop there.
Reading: 2.5 cm
